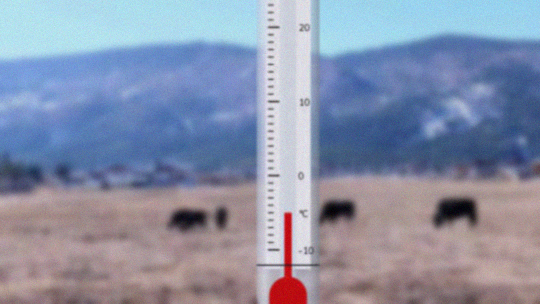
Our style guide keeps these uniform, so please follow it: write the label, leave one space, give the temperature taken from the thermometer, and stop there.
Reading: -5 °C
